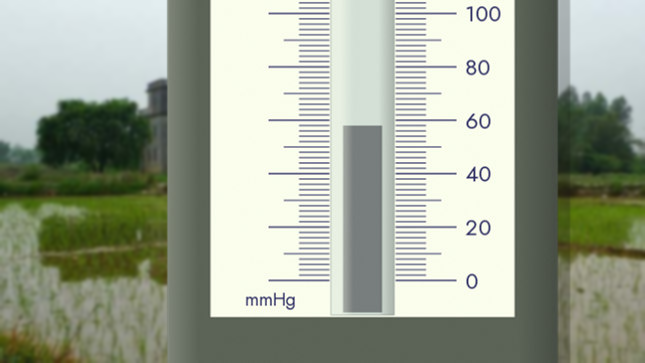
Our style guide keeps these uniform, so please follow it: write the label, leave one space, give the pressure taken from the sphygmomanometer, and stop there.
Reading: 58 mmHg
